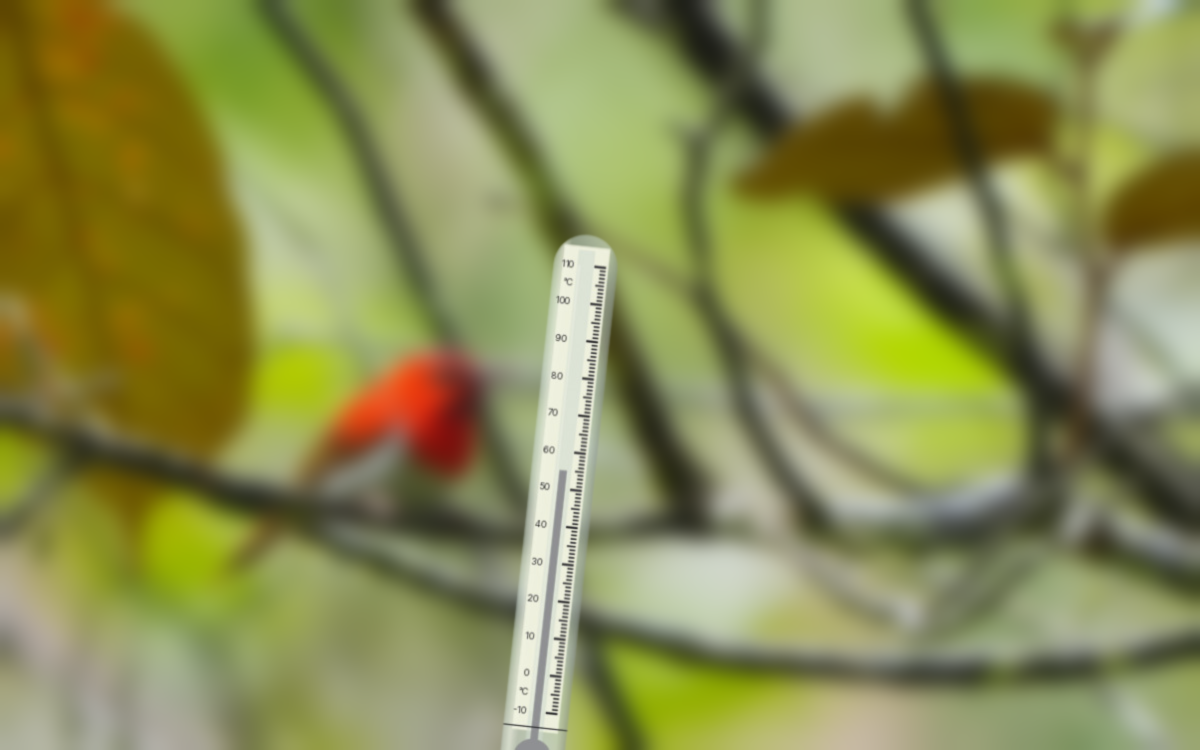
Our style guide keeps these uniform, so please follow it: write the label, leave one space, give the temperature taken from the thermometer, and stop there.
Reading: 55 °C
